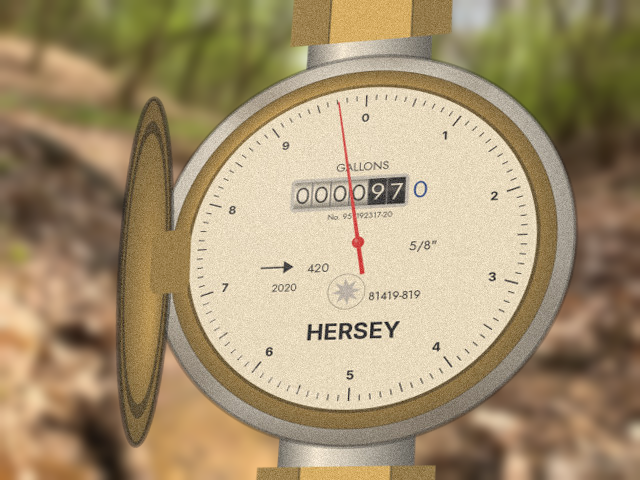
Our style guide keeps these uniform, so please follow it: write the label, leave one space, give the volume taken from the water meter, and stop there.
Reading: 969.7 gal
